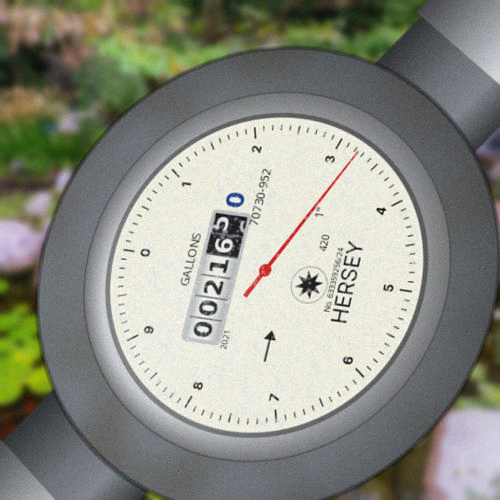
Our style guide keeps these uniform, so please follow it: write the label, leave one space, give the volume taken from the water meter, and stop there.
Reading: 21653.2 gal
